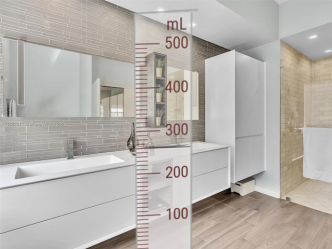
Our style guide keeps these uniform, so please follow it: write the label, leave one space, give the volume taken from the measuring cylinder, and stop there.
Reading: 260 mL
